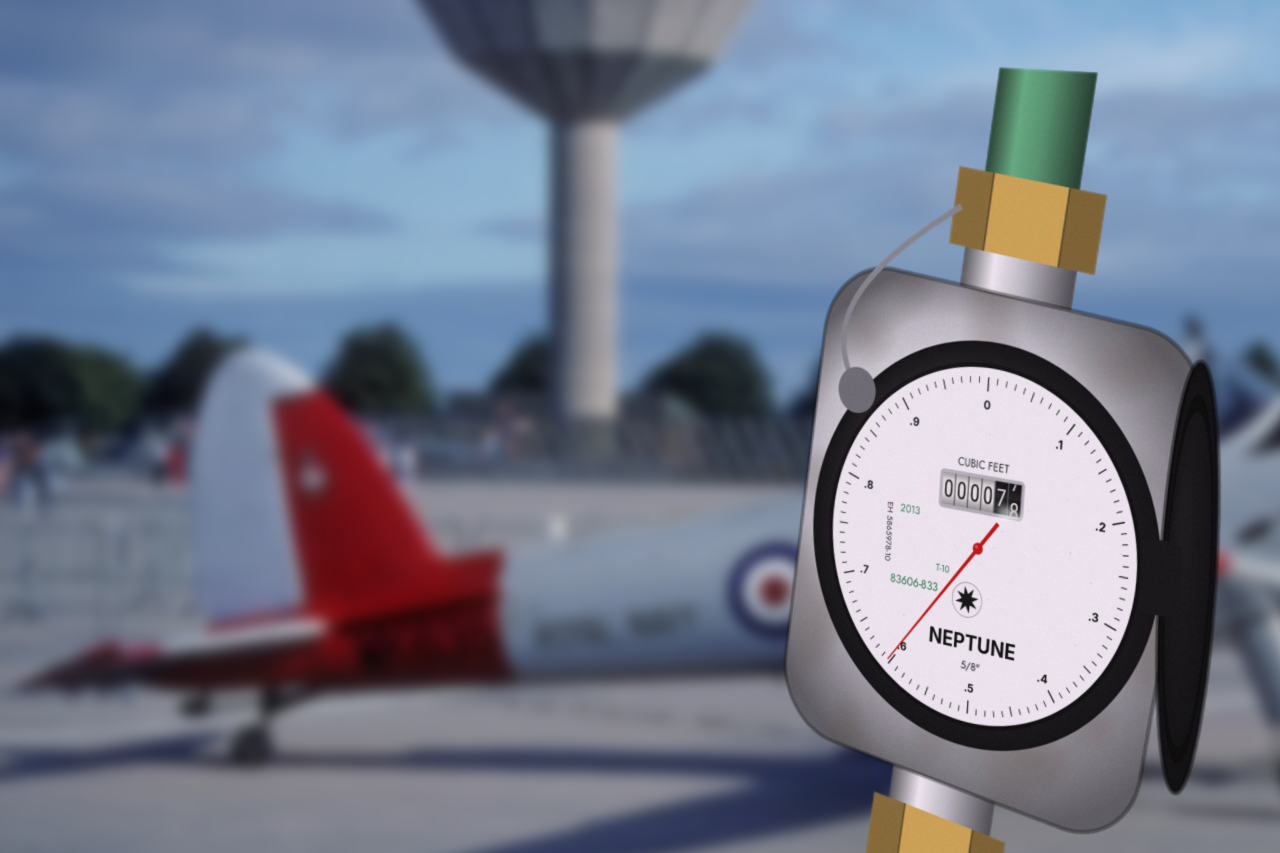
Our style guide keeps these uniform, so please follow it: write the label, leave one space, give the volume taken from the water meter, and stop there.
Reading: 77.60 ft³
